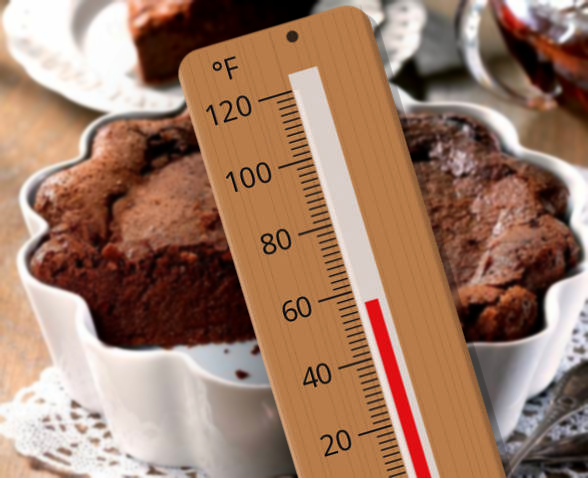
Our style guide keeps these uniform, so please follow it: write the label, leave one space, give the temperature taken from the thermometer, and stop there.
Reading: 56 °F
